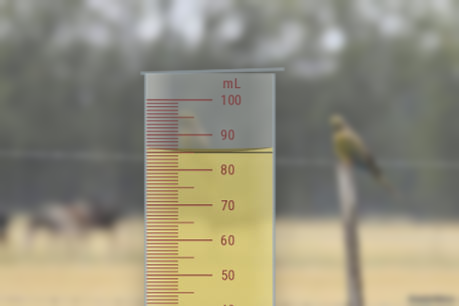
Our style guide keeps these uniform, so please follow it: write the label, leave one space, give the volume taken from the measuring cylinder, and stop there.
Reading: 85 mL
